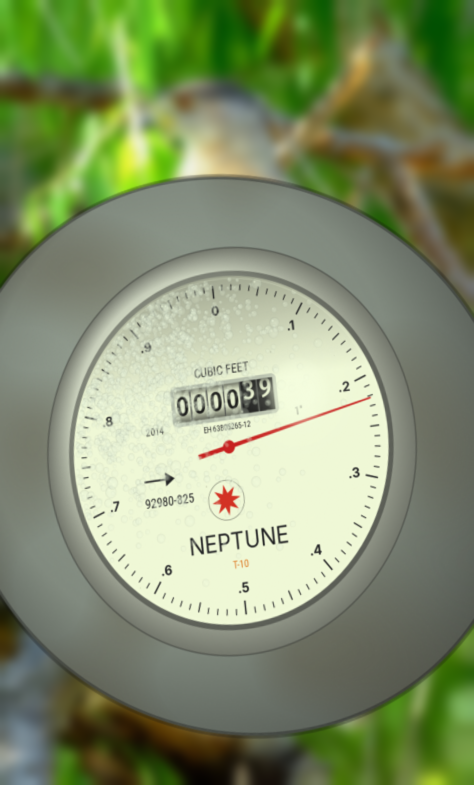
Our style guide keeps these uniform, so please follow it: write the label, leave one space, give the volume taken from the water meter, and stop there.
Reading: 39.22 ft³
